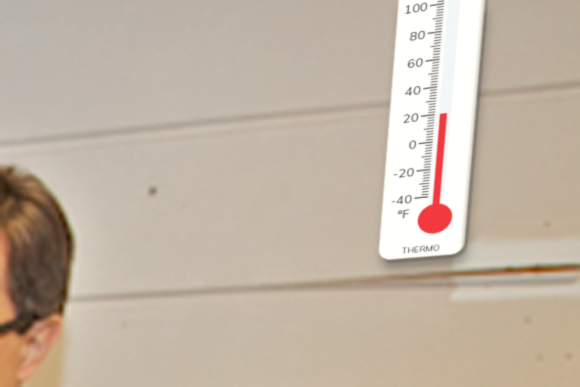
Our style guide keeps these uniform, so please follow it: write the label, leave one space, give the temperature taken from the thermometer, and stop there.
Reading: 20 °F
